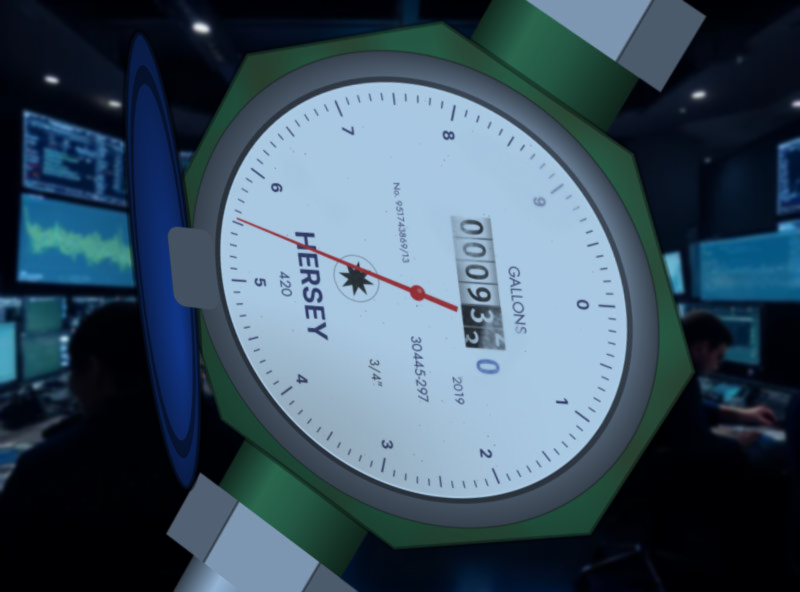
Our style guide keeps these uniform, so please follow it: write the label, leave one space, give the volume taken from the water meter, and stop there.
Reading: 9325.5 gal
